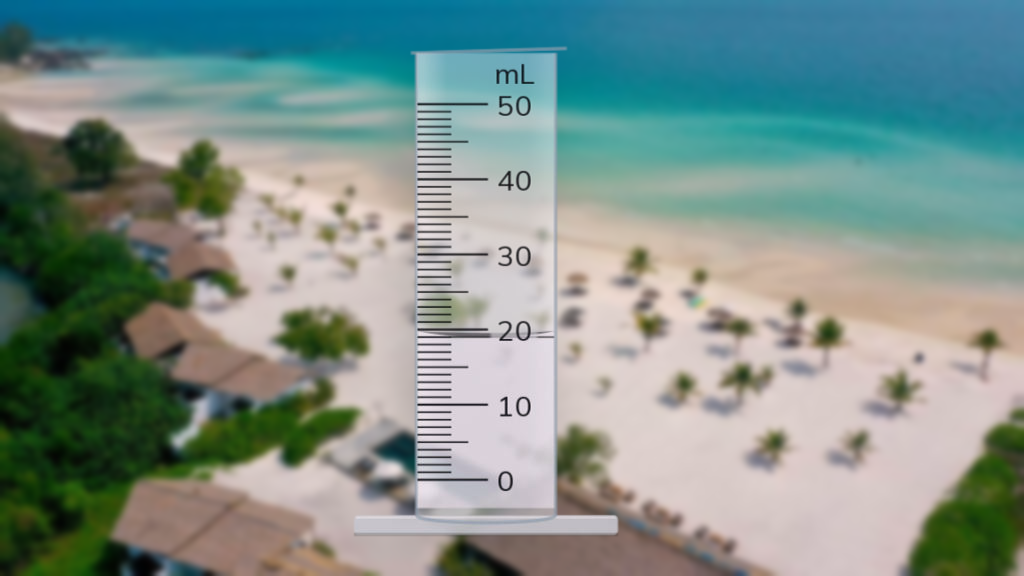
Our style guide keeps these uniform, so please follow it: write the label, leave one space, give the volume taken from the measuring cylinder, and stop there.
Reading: 19 mL
